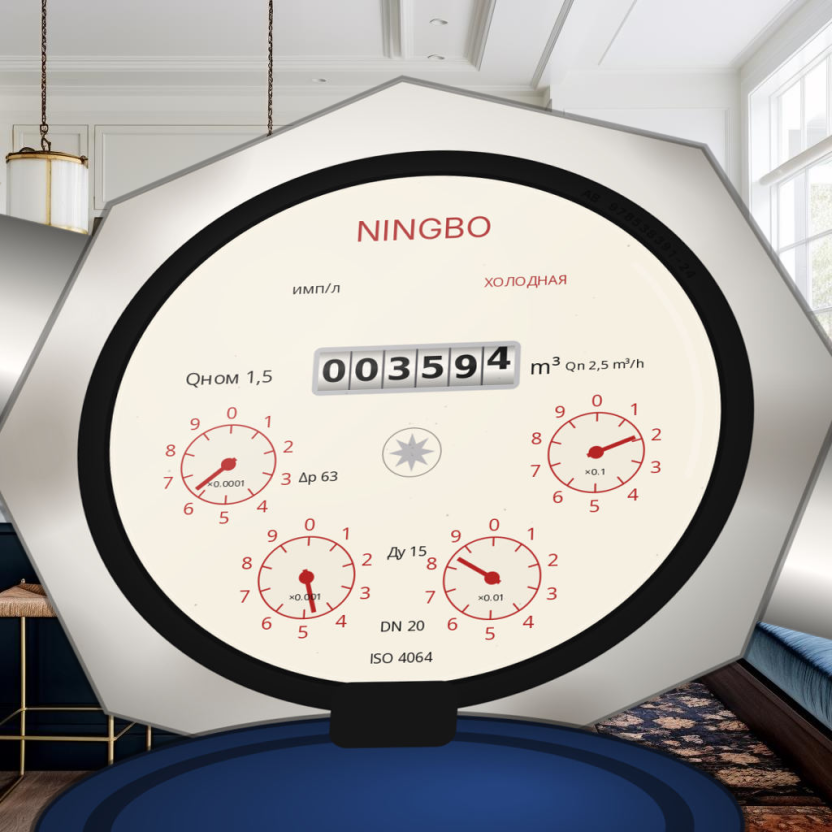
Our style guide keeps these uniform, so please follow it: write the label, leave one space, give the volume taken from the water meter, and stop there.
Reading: 3594.1846 m³
